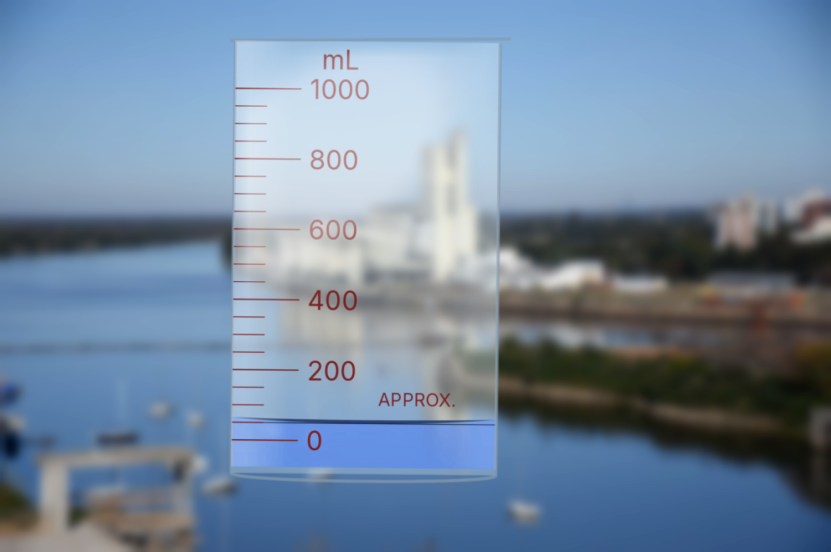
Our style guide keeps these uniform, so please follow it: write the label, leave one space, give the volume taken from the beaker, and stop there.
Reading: 50 mL
